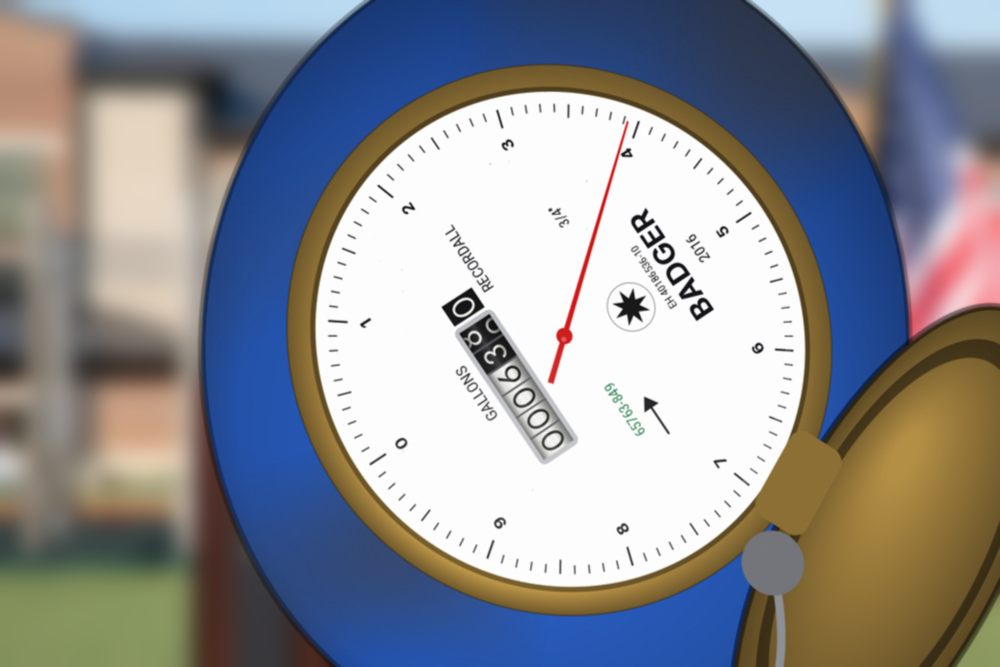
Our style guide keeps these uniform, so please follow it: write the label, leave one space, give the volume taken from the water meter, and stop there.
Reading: 6383.9 gal
